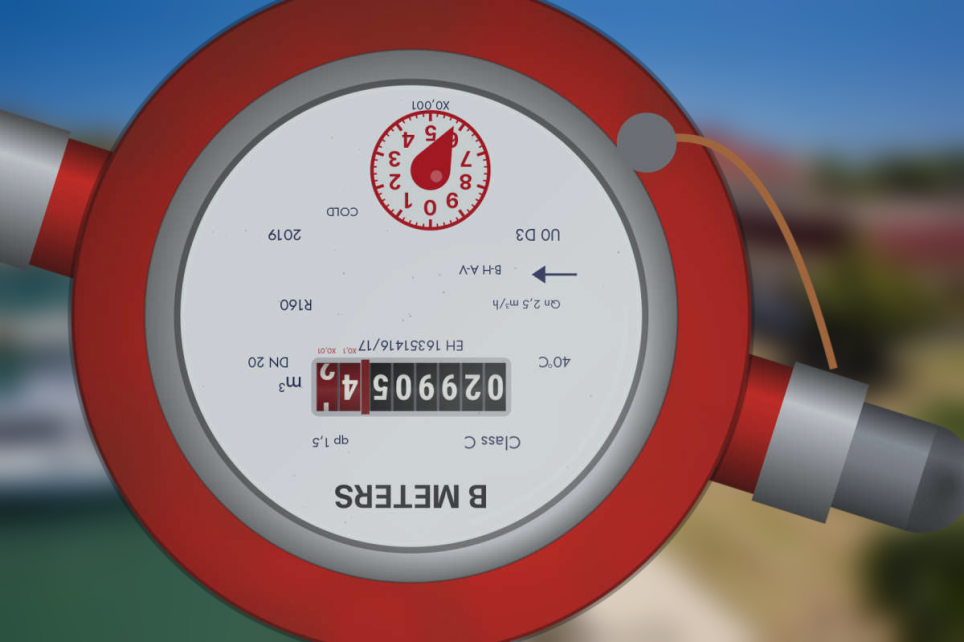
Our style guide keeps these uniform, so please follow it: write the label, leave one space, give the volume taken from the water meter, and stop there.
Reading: 29905.415 m³
